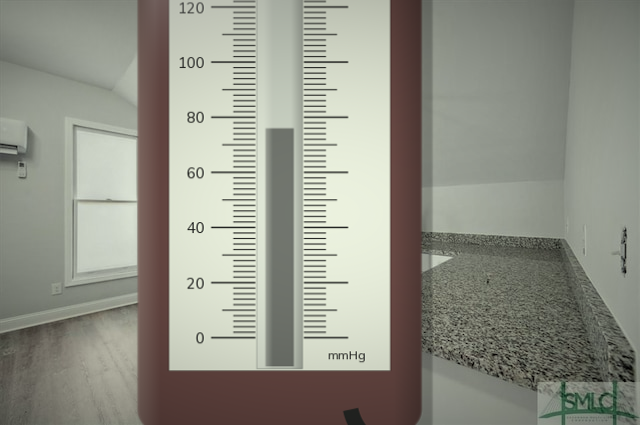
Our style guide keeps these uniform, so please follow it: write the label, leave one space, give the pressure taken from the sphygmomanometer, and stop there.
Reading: 76 mmHg
